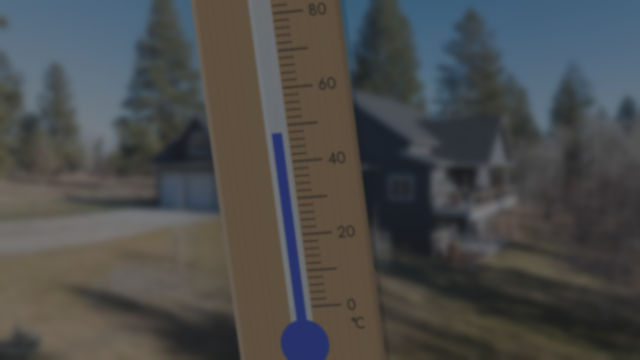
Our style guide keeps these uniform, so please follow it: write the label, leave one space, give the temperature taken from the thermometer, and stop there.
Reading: 48 °C
